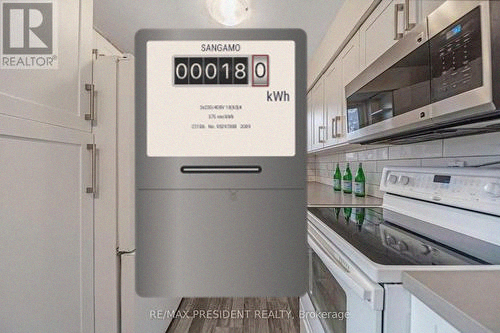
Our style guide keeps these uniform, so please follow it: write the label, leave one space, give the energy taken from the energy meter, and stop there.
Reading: 18.0 kWh
